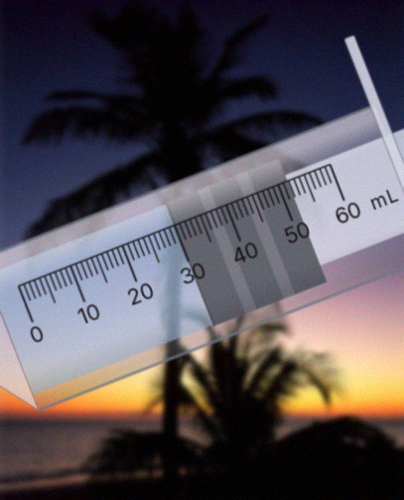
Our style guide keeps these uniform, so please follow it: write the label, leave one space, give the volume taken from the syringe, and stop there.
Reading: 30 mL
